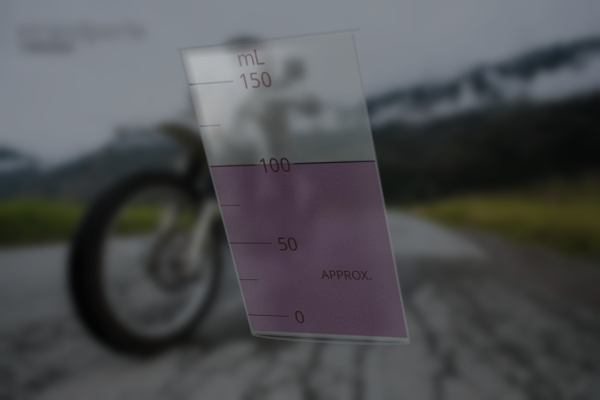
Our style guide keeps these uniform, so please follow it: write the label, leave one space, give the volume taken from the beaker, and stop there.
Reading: 100 mL
